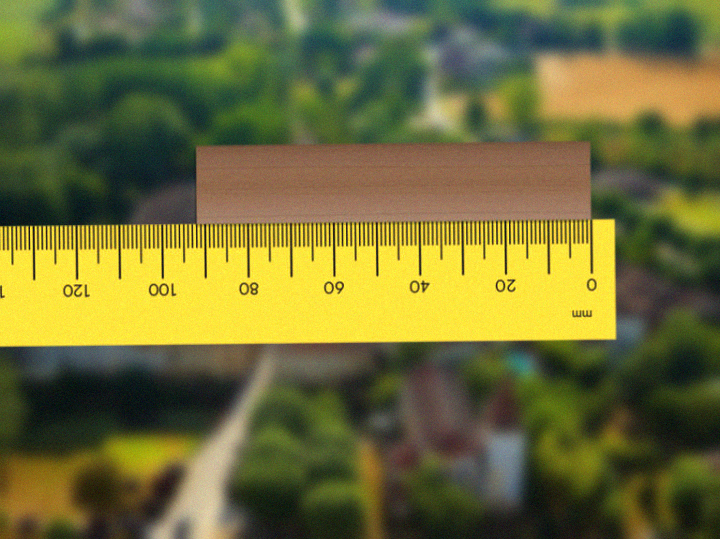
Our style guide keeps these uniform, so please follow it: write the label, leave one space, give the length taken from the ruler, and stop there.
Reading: 92 mm
